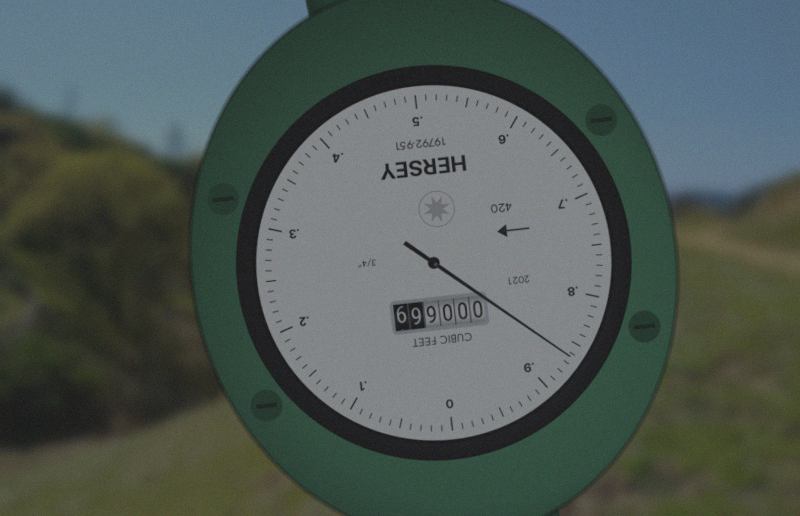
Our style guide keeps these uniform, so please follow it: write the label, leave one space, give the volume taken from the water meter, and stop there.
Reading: 668.86 ft³
